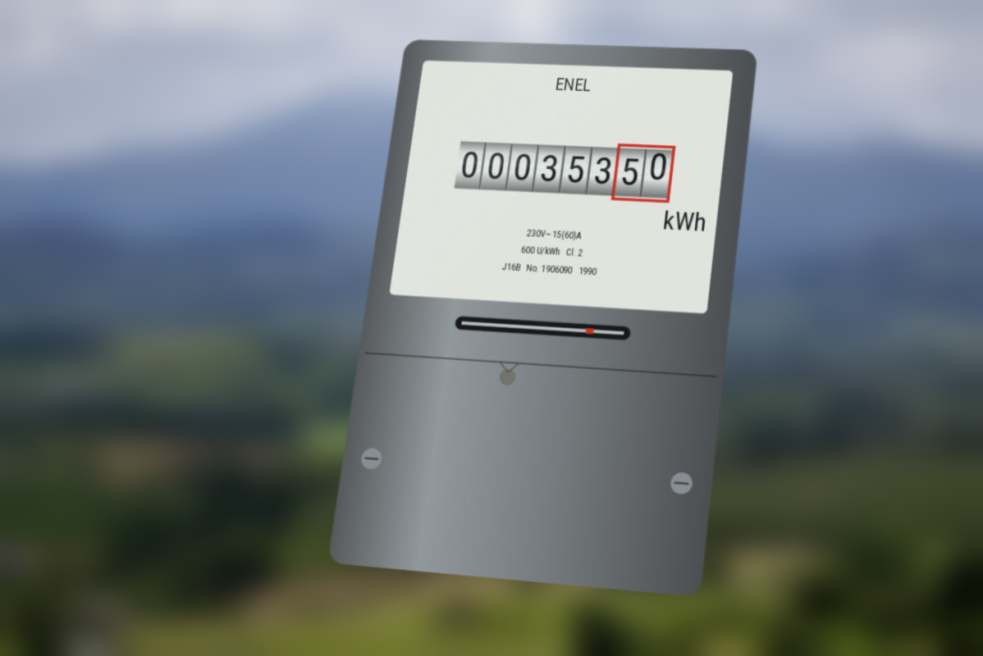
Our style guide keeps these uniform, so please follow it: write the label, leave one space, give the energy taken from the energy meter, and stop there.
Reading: 353.50 kWh
